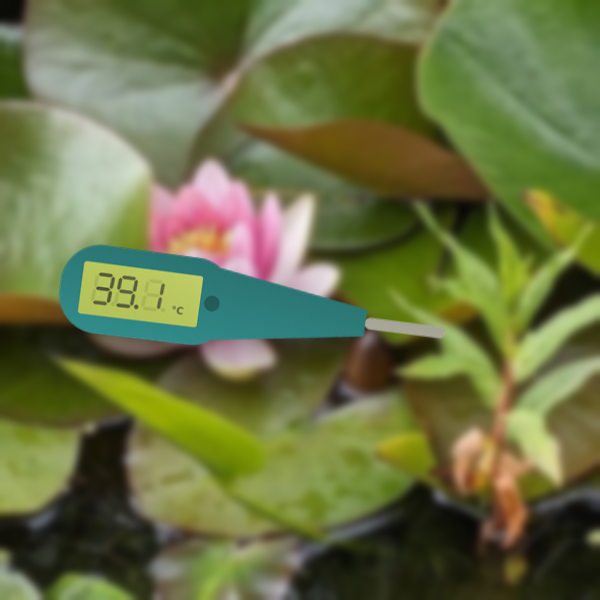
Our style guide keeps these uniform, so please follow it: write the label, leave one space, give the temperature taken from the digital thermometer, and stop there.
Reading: 39.1 °C
